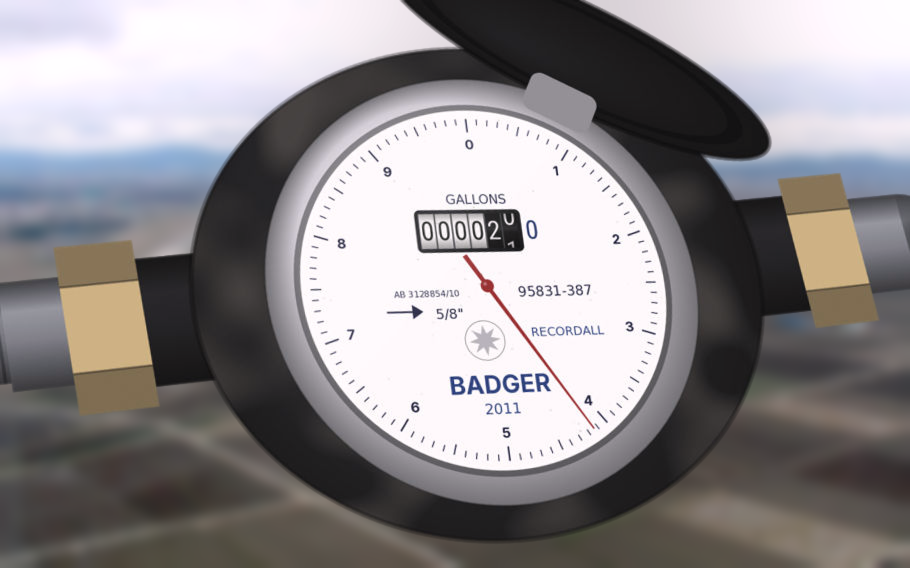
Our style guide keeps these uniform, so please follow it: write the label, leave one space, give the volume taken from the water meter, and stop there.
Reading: 204.1 gal
